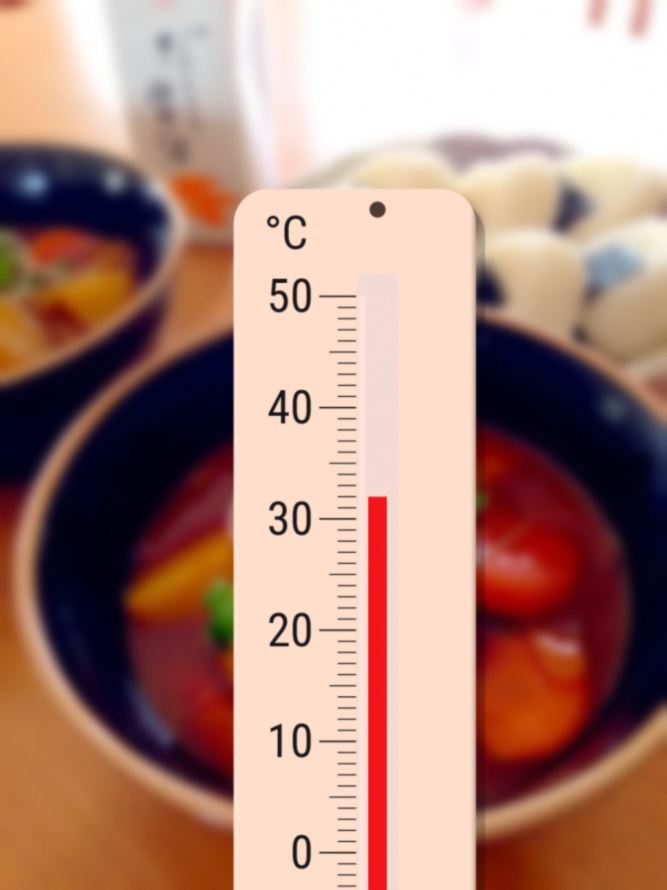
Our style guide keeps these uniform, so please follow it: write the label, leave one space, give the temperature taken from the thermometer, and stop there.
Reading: 32 °C
